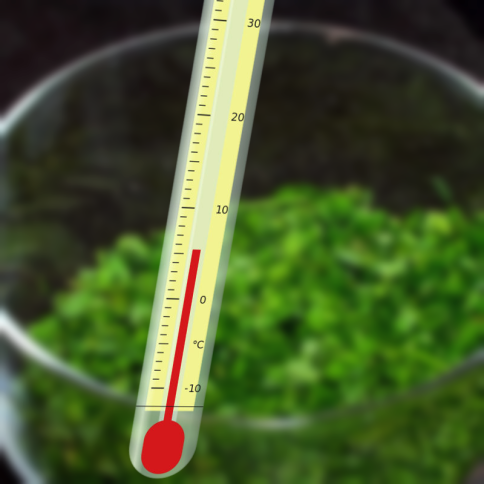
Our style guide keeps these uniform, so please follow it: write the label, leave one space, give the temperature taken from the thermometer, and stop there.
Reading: 5.5 °C
